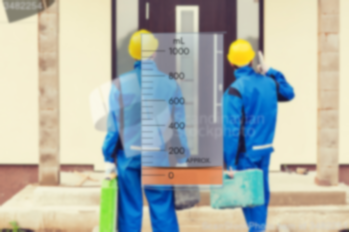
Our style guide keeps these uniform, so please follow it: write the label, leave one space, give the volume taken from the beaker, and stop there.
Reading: 50 mL
